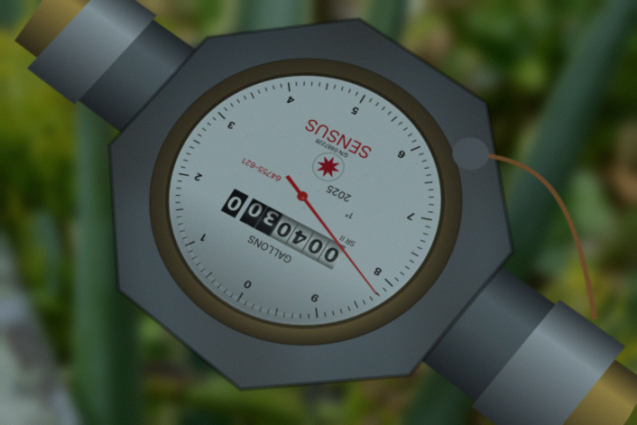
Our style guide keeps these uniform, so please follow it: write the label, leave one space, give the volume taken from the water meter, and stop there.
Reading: 40298.2 gal
